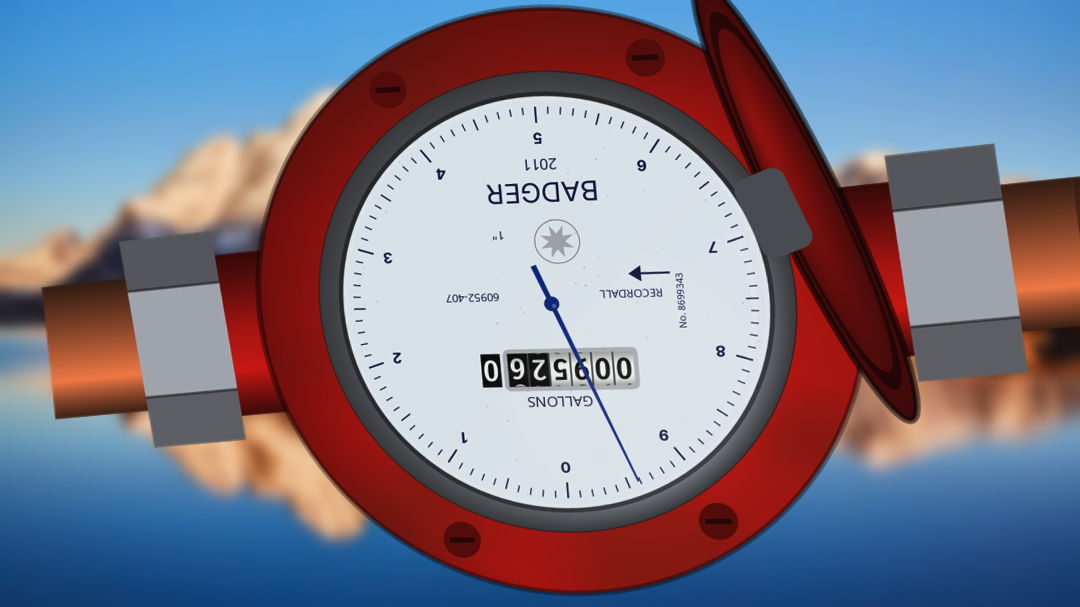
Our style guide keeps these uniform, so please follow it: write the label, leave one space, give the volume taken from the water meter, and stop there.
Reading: 95259.4 gal
